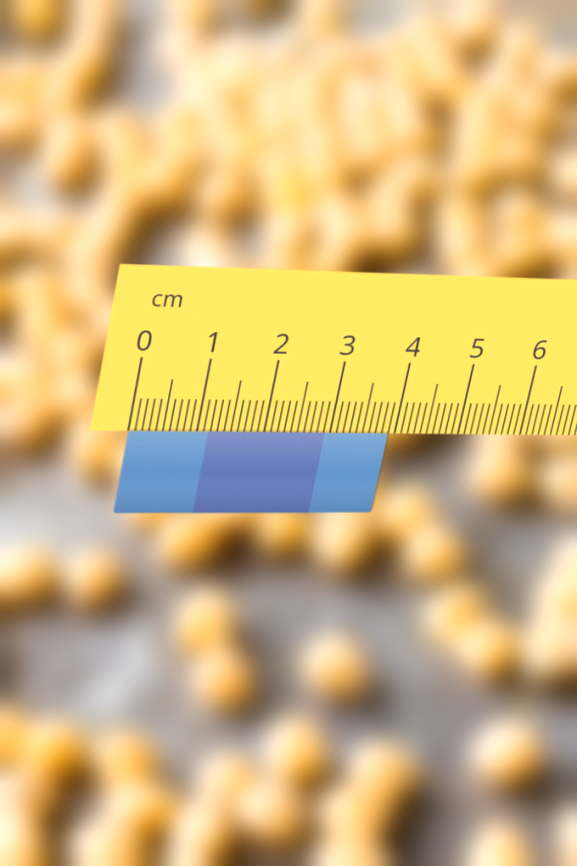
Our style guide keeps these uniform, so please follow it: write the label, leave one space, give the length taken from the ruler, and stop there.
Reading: 3.9 cm
